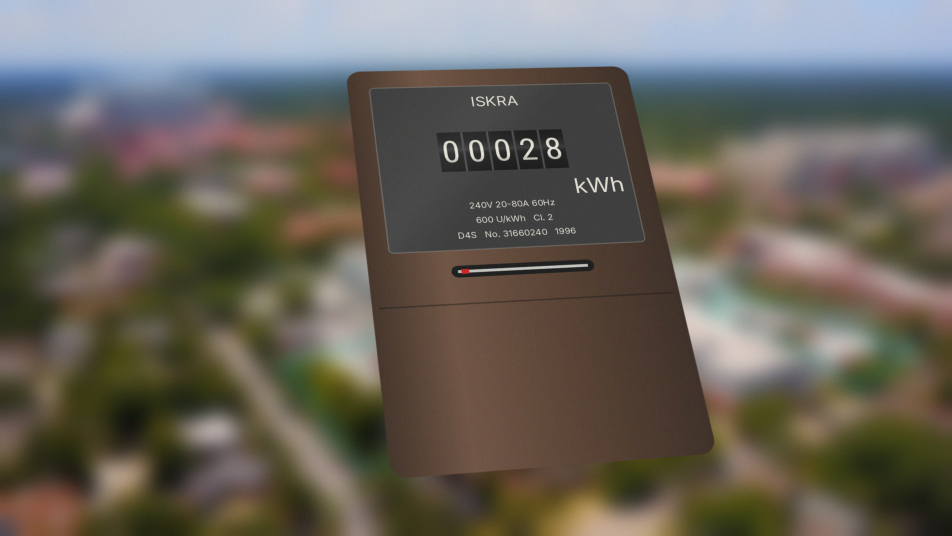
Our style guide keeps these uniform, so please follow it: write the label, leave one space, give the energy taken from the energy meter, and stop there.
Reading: 28 kWh
